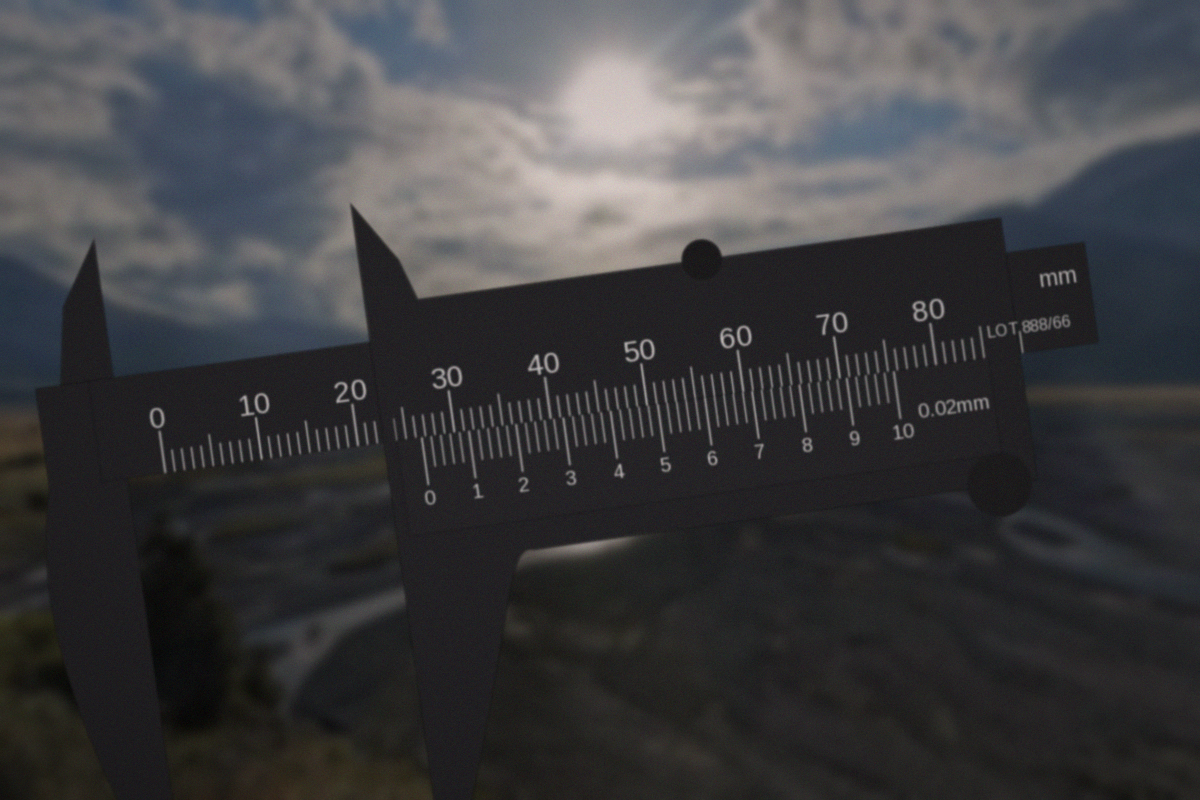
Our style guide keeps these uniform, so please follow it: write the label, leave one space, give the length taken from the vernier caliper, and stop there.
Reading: 26.6 mm
